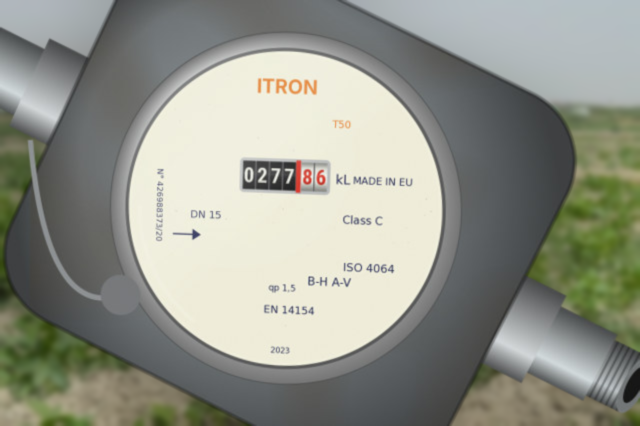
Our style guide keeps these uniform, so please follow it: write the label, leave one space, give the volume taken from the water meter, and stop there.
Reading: 277.86 kL
